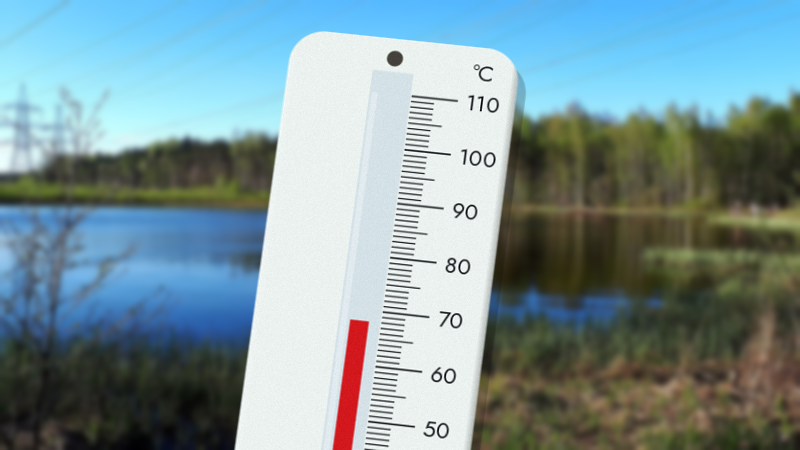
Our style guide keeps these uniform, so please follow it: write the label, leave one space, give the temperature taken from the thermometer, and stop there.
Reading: 68 °C
